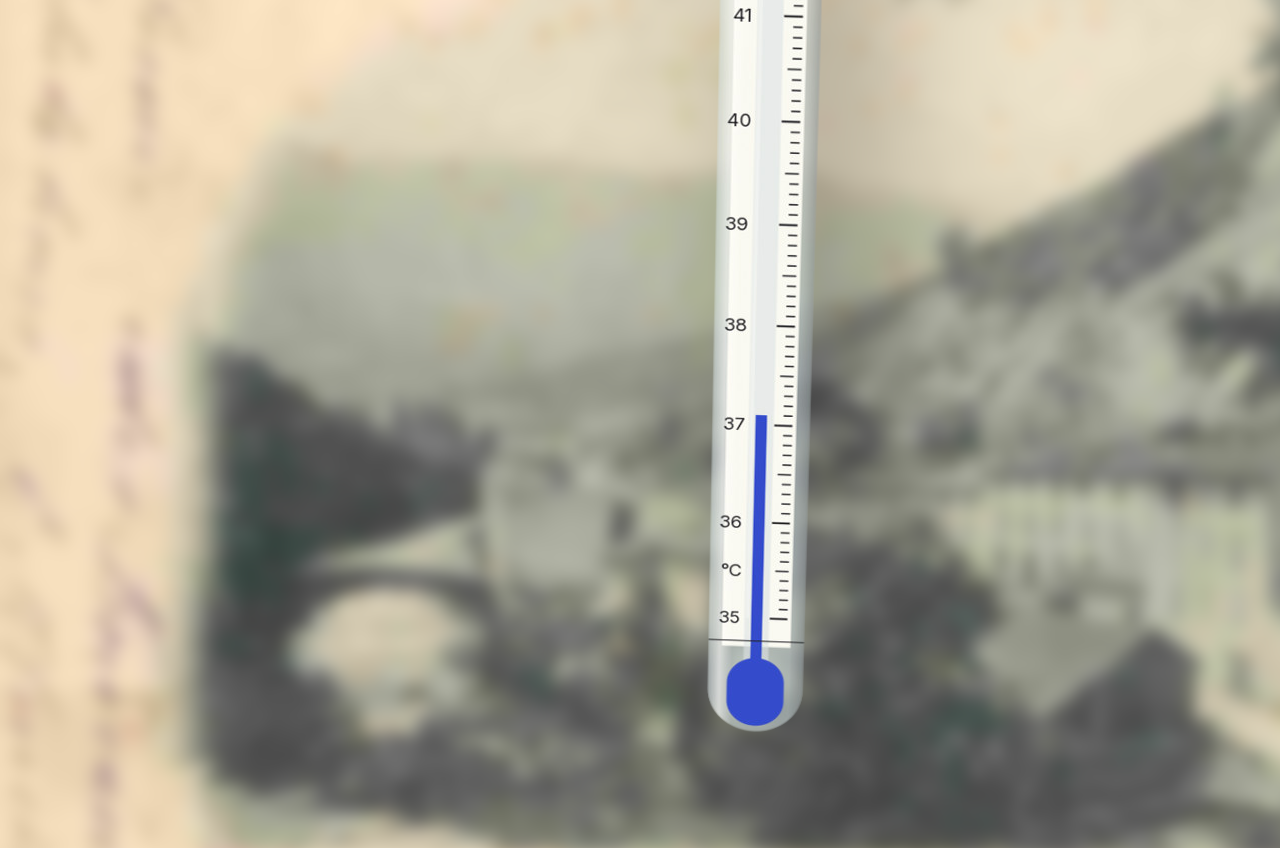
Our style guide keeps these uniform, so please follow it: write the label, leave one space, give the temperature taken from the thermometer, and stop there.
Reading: 37.1 °C
